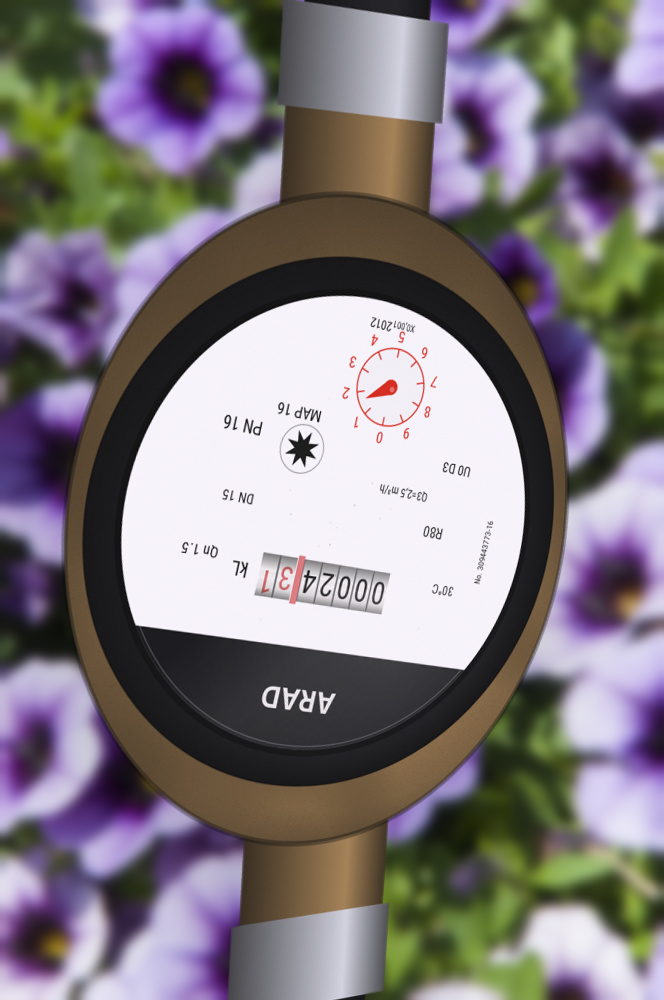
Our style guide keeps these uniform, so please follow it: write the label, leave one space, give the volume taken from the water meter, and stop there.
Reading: 24.311 kL
